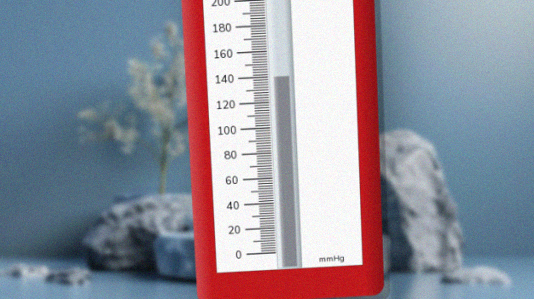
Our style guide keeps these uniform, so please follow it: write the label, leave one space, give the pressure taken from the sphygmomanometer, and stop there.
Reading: 140 mmHg
